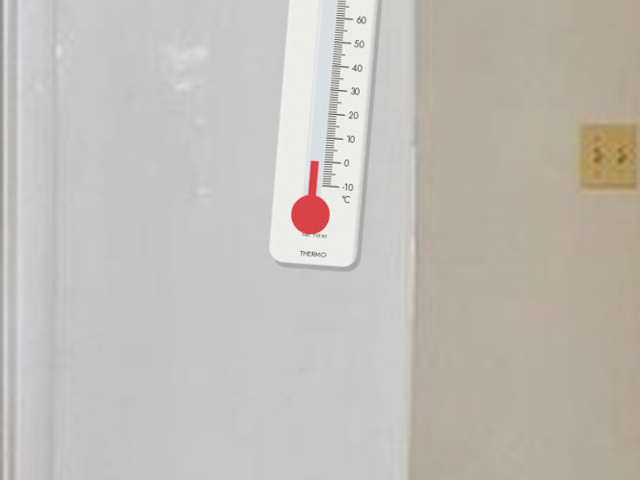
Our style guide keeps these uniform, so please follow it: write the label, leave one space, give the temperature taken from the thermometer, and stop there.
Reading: 0 °C
